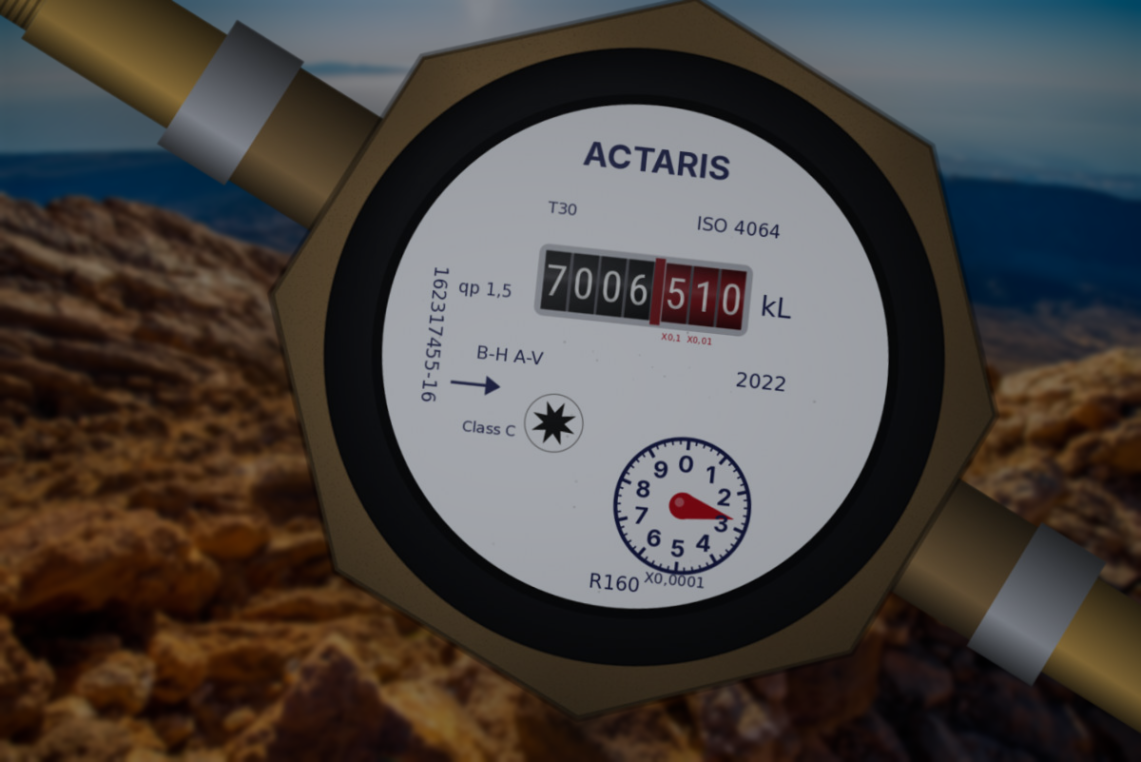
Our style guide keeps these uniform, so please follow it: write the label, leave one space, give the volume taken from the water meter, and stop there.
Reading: 7006.5102 kL
